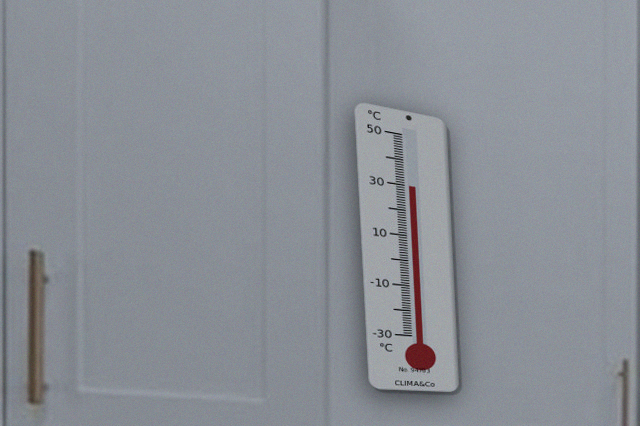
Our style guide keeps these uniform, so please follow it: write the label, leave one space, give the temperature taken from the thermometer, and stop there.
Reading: 30 °C
